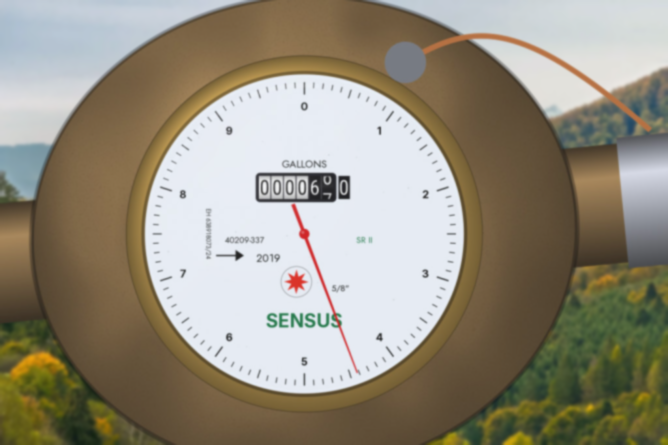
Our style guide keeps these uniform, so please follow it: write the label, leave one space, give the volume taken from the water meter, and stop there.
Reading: 664.4 gal
